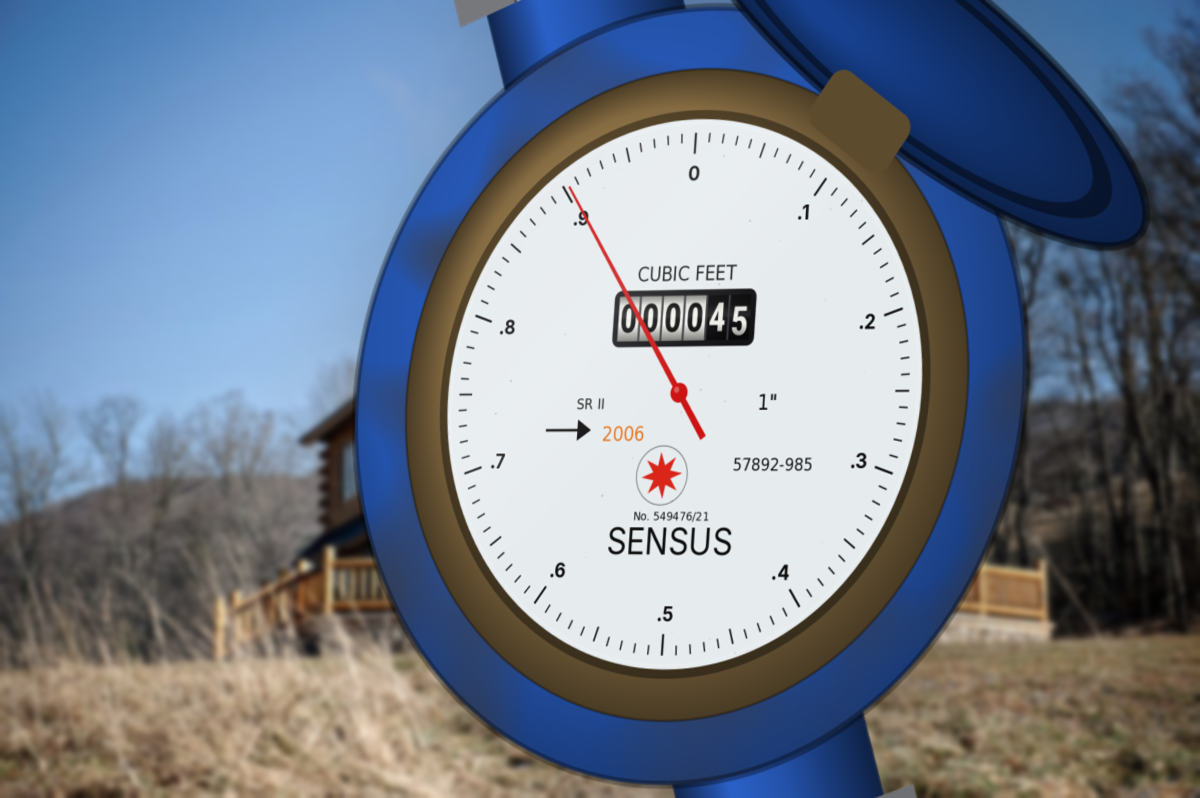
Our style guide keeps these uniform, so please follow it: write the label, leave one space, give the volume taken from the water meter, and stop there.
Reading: 44.90 ft³
